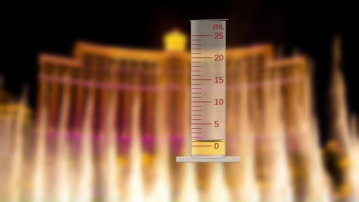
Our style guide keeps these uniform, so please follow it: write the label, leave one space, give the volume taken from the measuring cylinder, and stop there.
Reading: 1 mL
